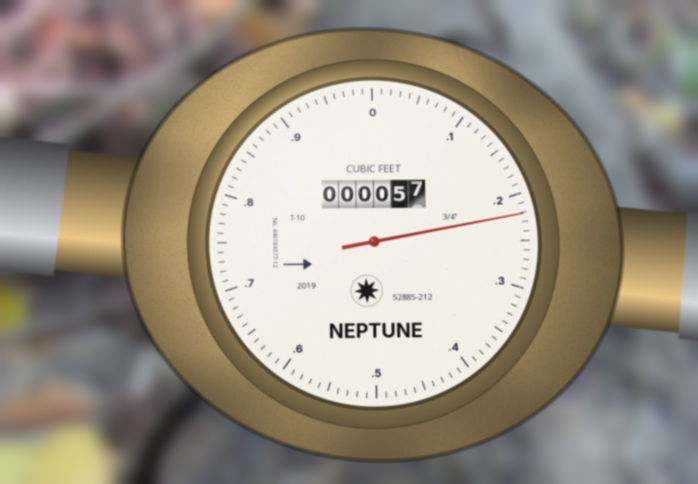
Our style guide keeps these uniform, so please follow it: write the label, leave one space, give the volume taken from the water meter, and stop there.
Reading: 57.22 ft³
